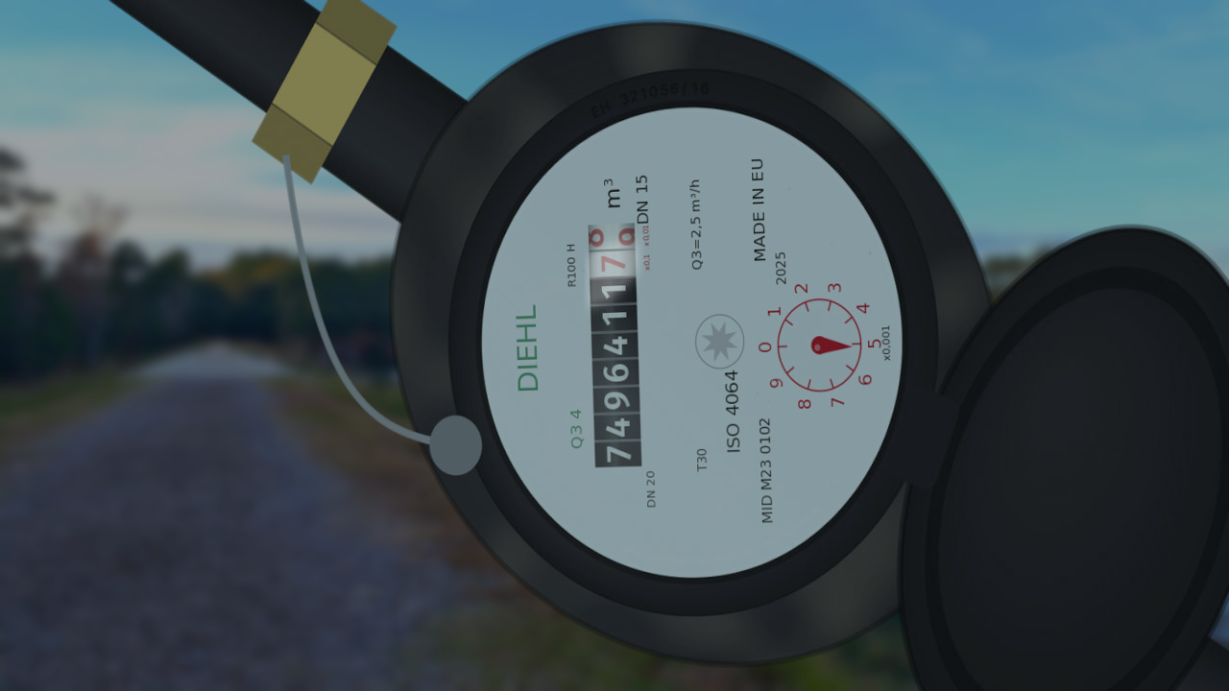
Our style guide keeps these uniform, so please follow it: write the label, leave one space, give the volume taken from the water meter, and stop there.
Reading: 7496411.785 m³
